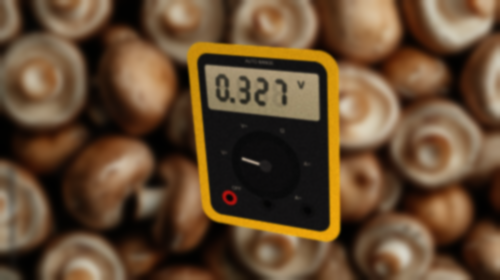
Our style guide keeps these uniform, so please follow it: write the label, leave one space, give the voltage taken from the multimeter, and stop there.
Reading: 0.327 V
